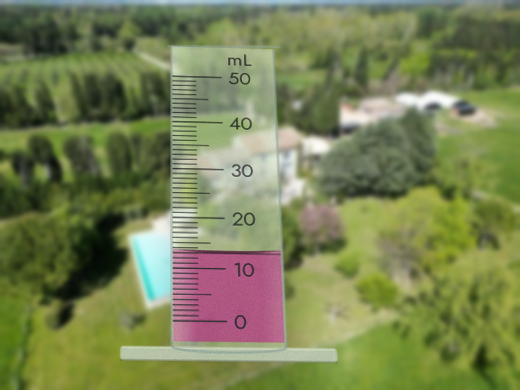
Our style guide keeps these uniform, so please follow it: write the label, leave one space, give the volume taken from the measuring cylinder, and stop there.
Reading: 13 mL
